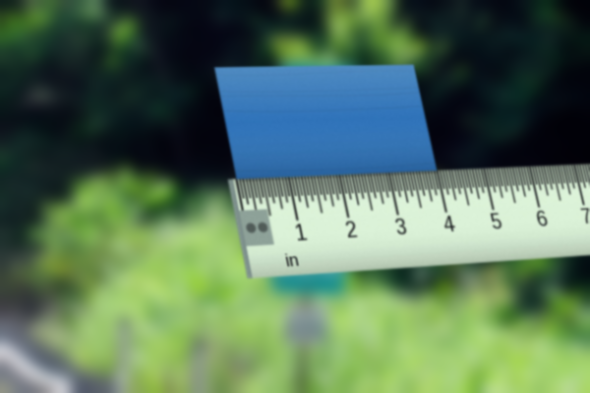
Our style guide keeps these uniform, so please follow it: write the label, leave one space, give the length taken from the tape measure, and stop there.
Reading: 4 in
